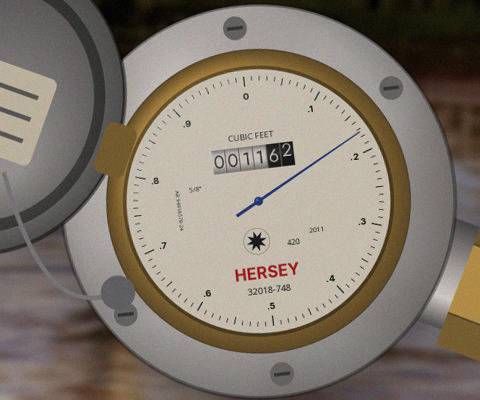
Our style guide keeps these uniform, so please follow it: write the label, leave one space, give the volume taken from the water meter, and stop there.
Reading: 1162.17 ft³
